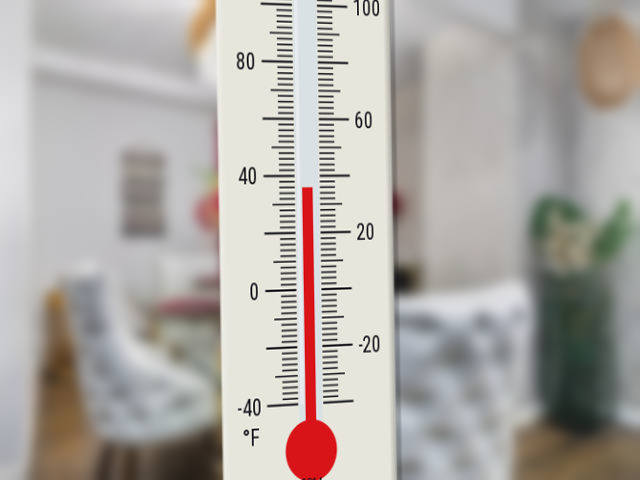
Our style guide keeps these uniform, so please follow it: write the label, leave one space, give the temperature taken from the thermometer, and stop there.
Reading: 36 °F
